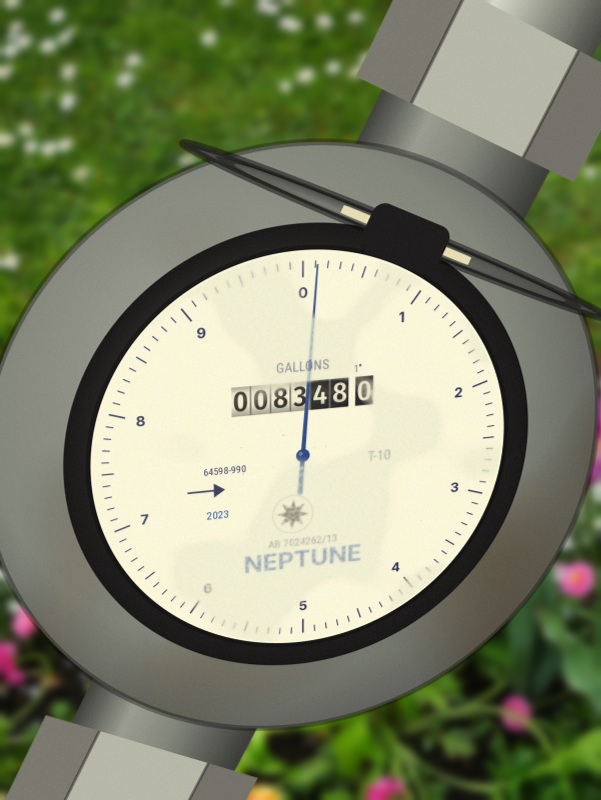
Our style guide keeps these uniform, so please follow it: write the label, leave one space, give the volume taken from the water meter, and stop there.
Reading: 83480.1 gal
